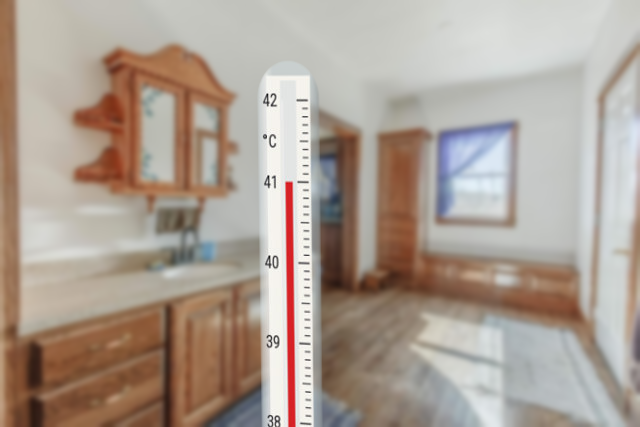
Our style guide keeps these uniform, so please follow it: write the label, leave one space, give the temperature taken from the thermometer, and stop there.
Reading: 41 °C
